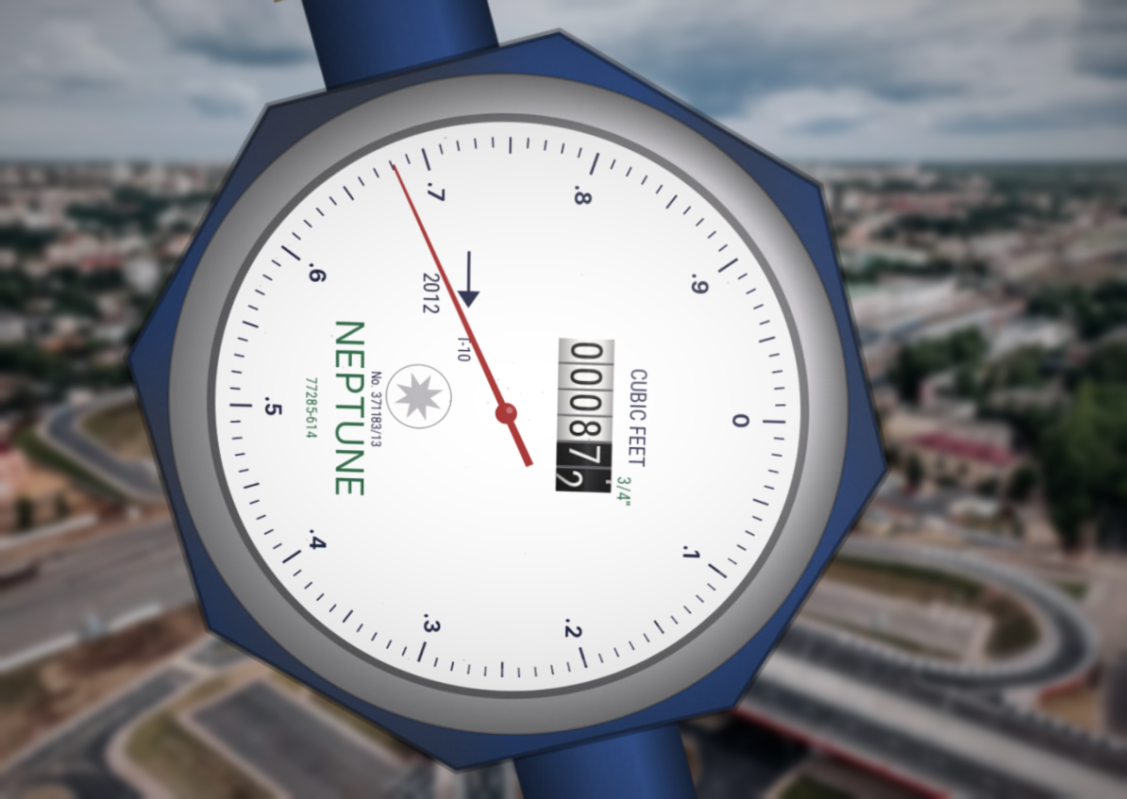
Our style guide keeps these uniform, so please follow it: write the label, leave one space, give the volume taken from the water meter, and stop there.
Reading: 871.68 ft³
